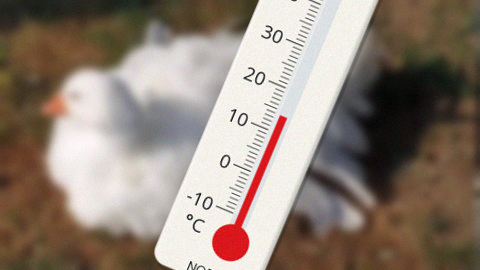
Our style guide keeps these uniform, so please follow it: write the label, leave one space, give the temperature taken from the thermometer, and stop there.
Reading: 14 °C
